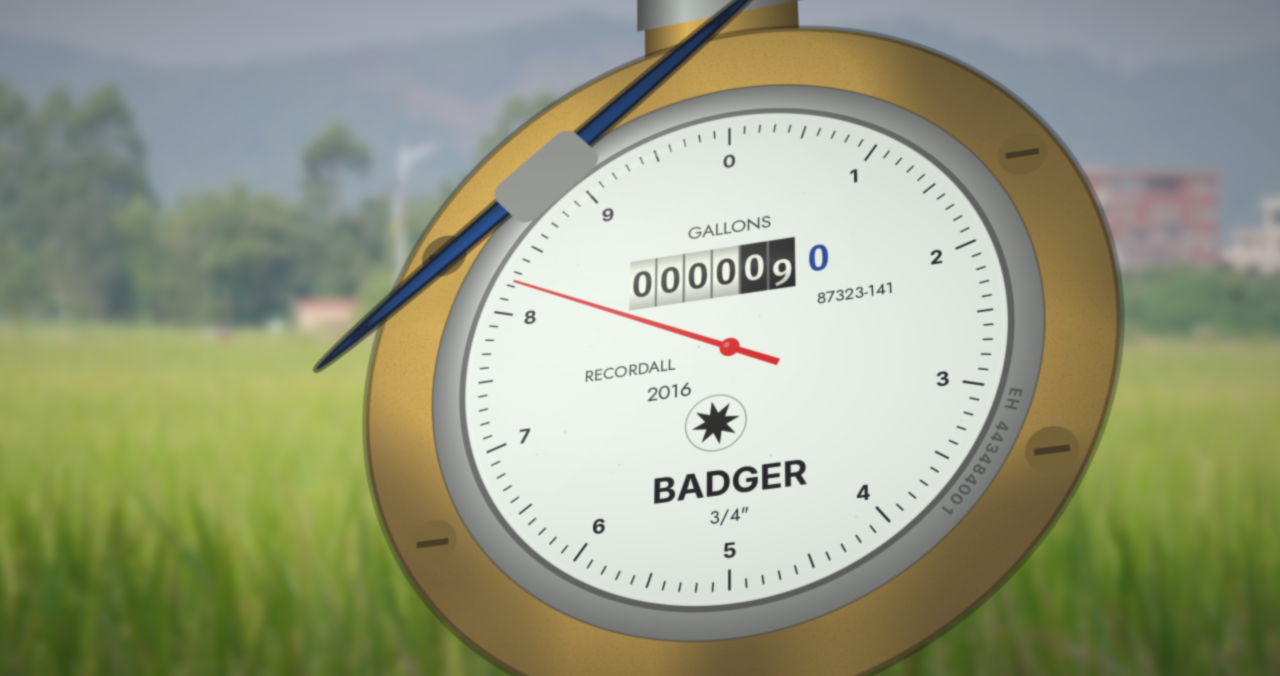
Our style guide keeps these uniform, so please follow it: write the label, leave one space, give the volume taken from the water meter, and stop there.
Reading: 88.2 gal
